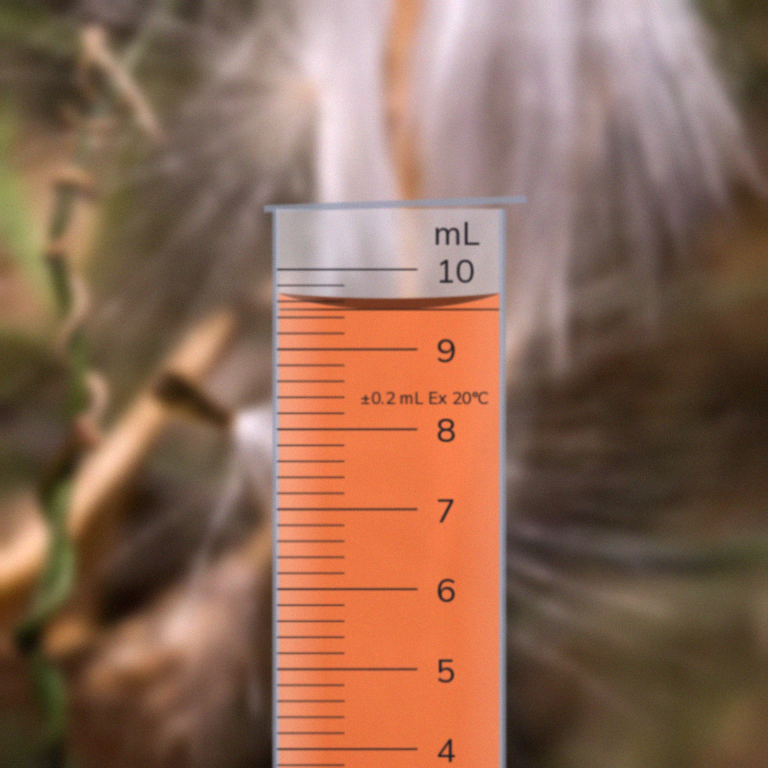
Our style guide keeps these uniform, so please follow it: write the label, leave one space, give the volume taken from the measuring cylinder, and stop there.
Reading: 9.5 mL
